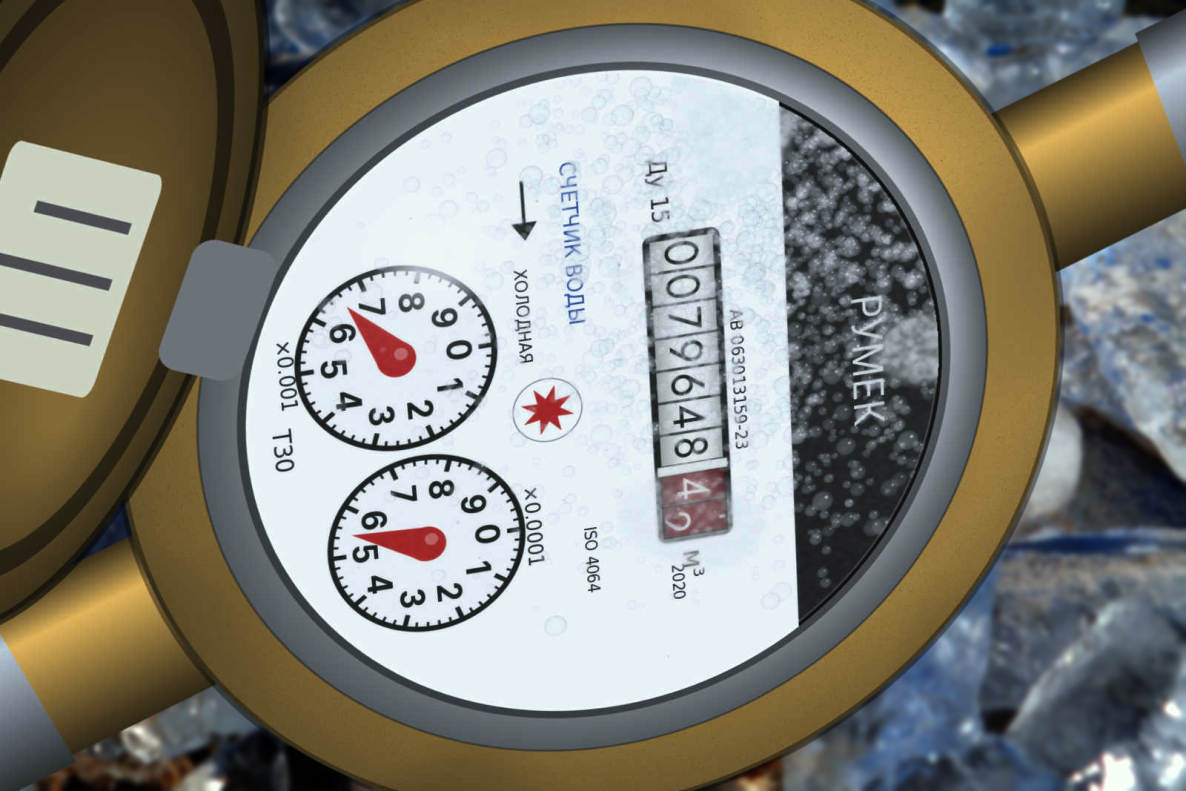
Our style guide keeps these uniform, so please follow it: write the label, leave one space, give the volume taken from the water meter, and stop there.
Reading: 79648.4165 m³
